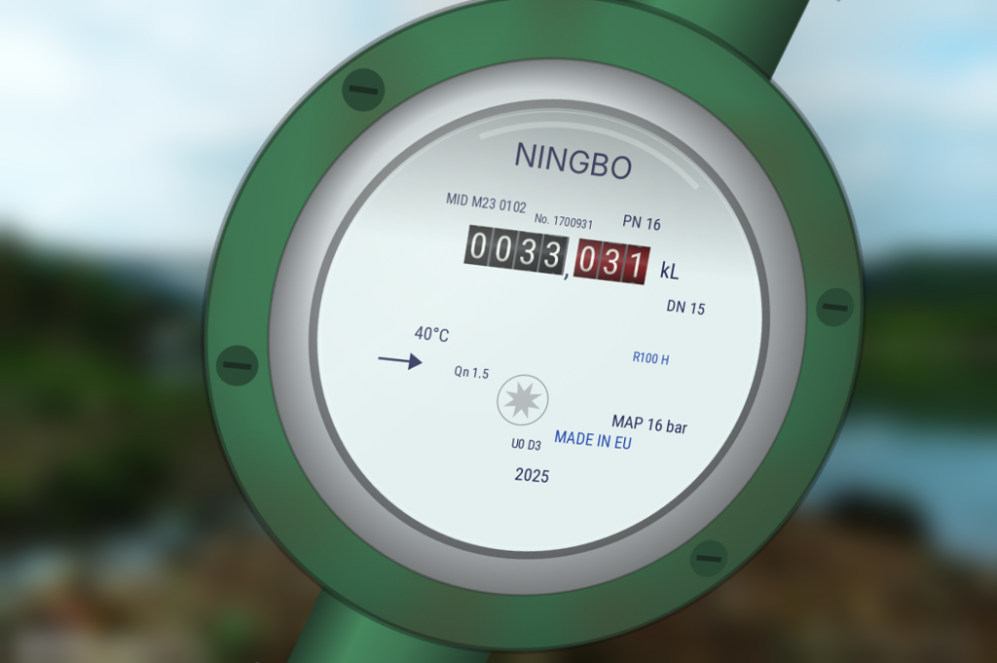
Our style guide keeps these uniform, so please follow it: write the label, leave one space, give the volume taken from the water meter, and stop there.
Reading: 33.031 kL
